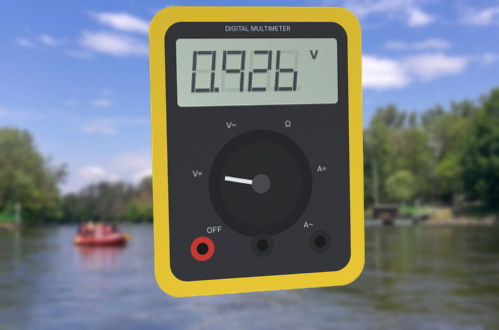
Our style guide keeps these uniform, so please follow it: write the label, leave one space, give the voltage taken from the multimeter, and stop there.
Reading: 0.926 V
